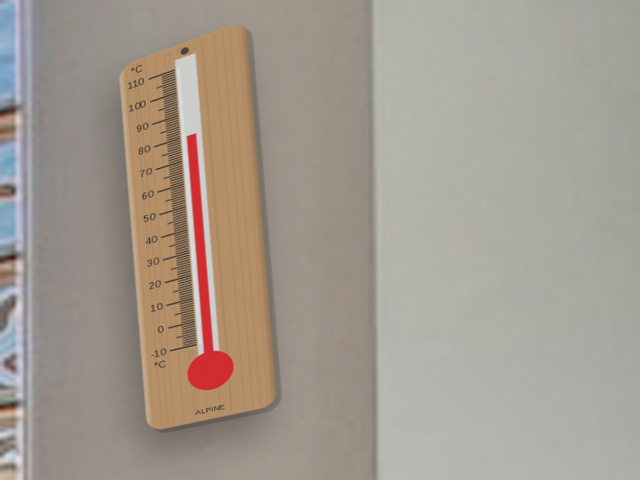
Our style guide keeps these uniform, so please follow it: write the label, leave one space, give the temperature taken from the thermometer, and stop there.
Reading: 80 °C
